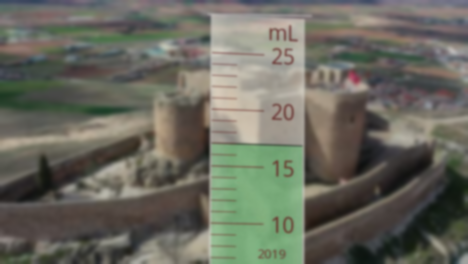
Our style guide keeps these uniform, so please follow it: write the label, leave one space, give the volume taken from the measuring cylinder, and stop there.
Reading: 17 mL
